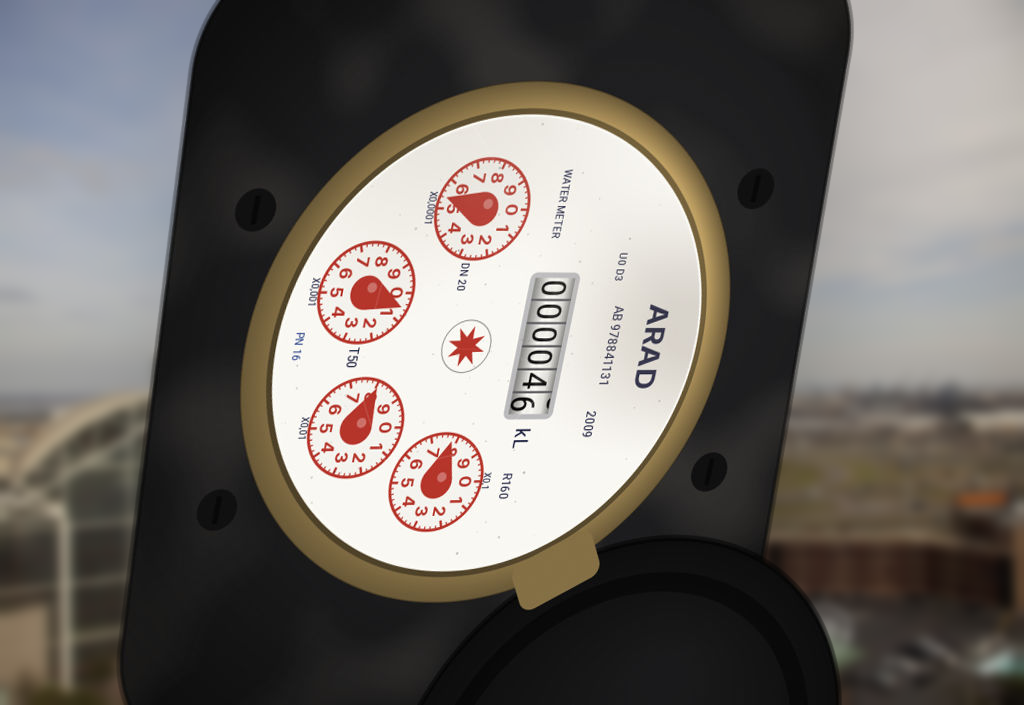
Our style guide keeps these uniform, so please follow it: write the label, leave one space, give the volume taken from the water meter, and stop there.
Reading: 45.7805 kL
